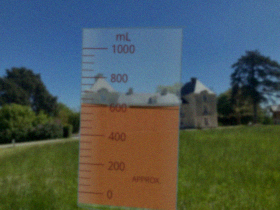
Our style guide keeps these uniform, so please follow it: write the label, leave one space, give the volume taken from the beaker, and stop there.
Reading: 600 mL
